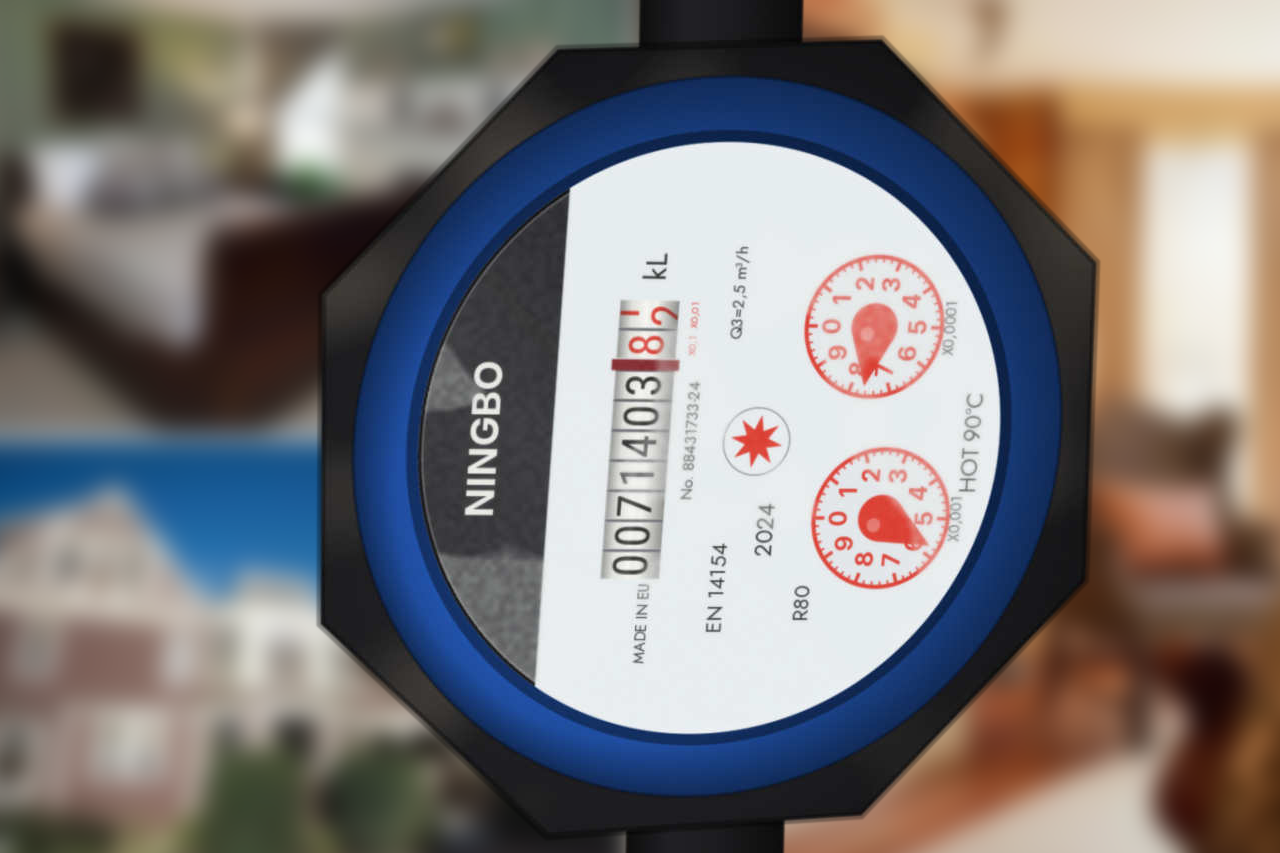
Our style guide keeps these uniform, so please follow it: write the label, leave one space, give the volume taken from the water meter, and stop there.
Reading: 71403.8157 kL
